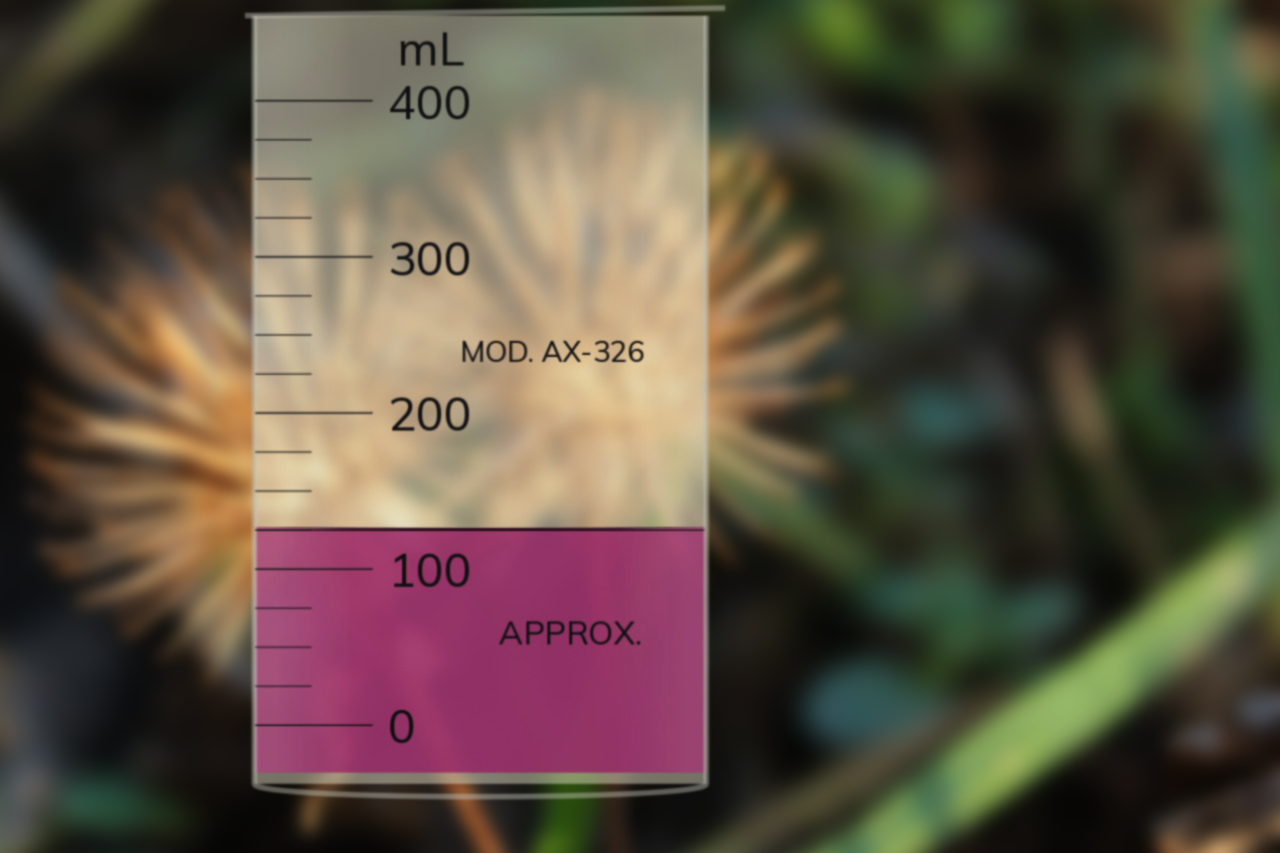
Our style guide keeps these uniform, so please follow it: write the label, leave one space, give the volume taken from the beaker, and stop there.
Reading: 125 mL
